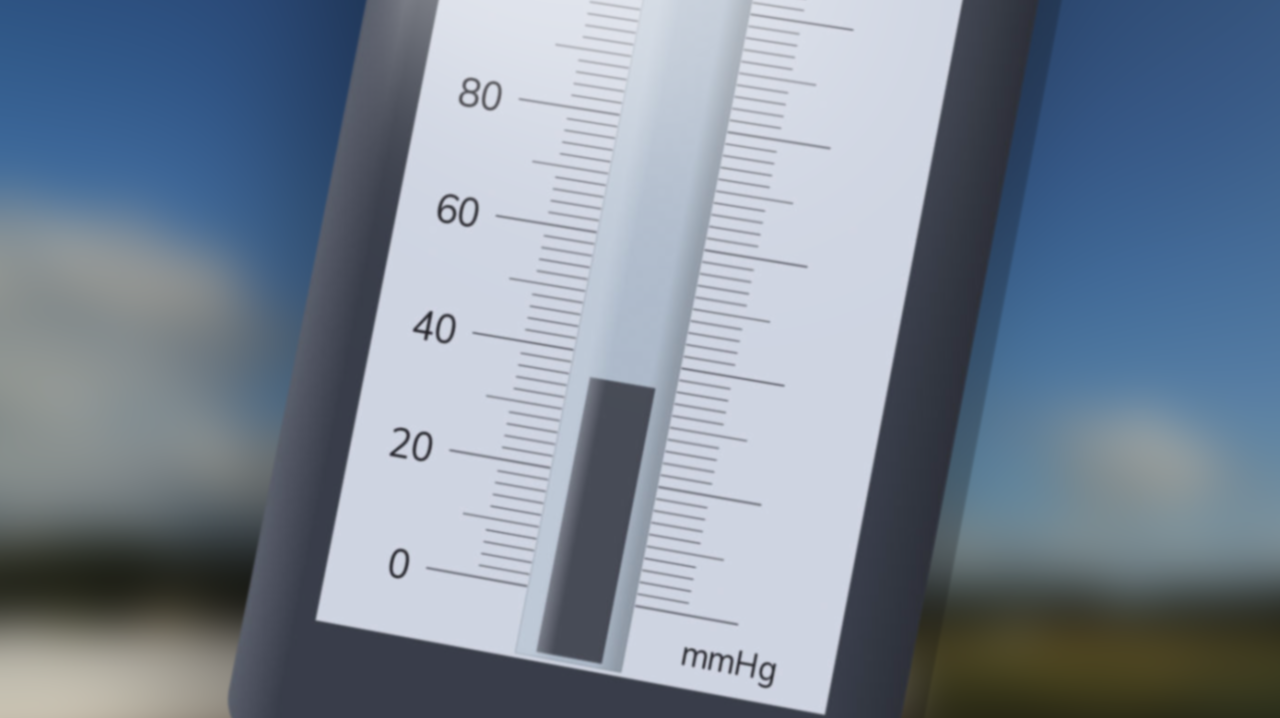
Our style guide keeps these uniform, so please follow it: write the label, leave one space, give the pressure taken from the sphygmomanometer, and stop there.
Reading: 36 mmHg
